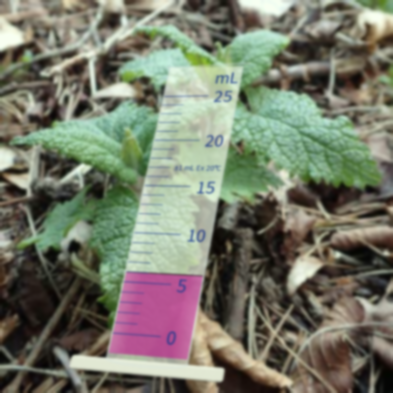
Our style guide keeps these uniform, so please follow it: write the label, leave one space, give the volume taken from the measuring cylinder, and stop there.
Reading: 6 mL
